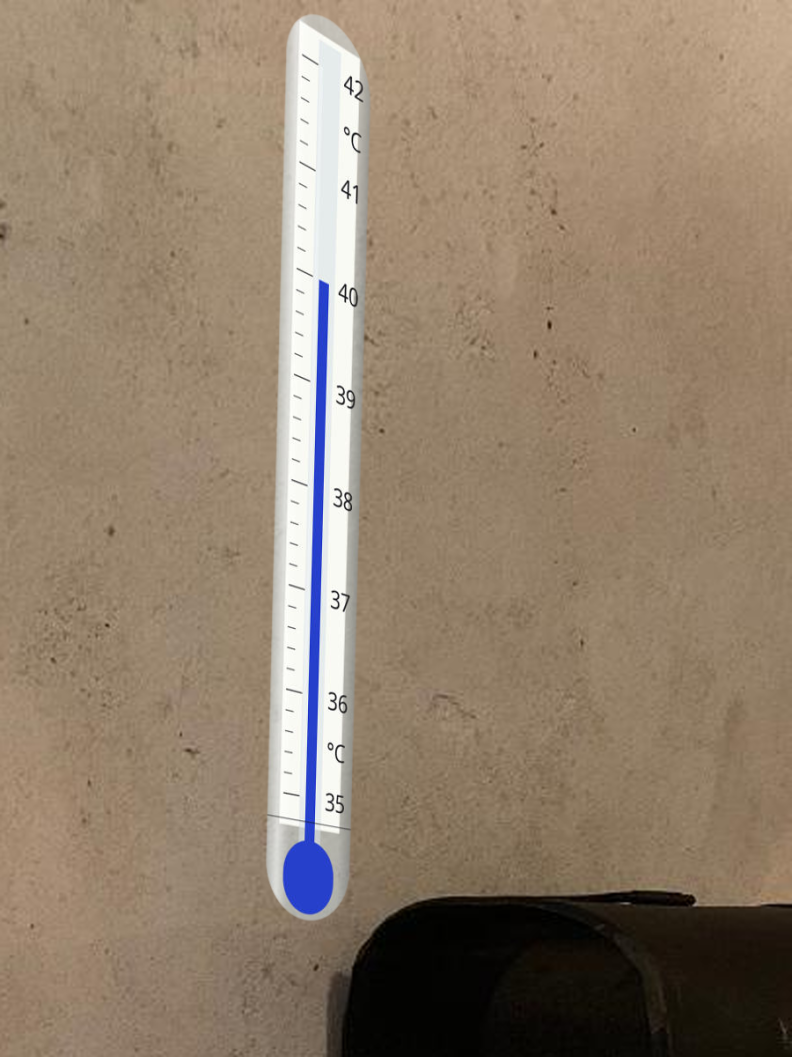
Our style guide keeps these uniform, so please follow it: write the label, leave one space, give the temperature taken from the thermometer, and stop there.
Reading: 40 °C
